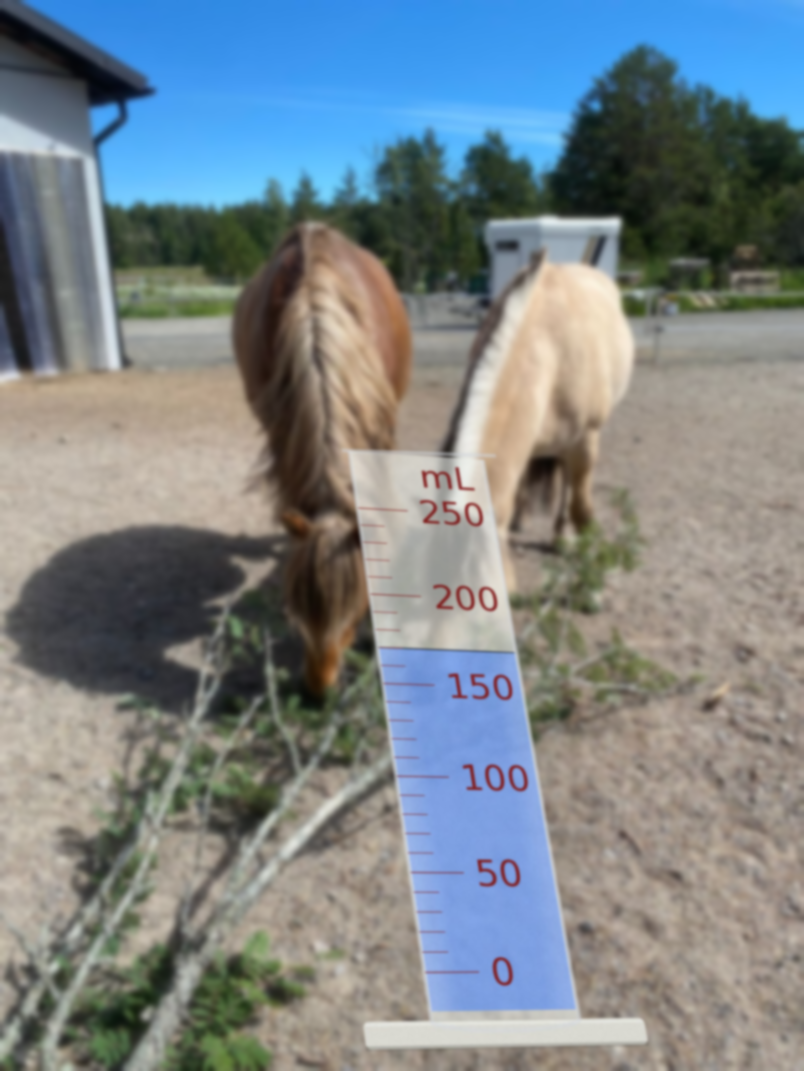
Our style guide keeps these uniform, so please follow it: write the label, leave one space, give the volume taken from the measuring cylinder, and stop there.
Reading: 170 mL
